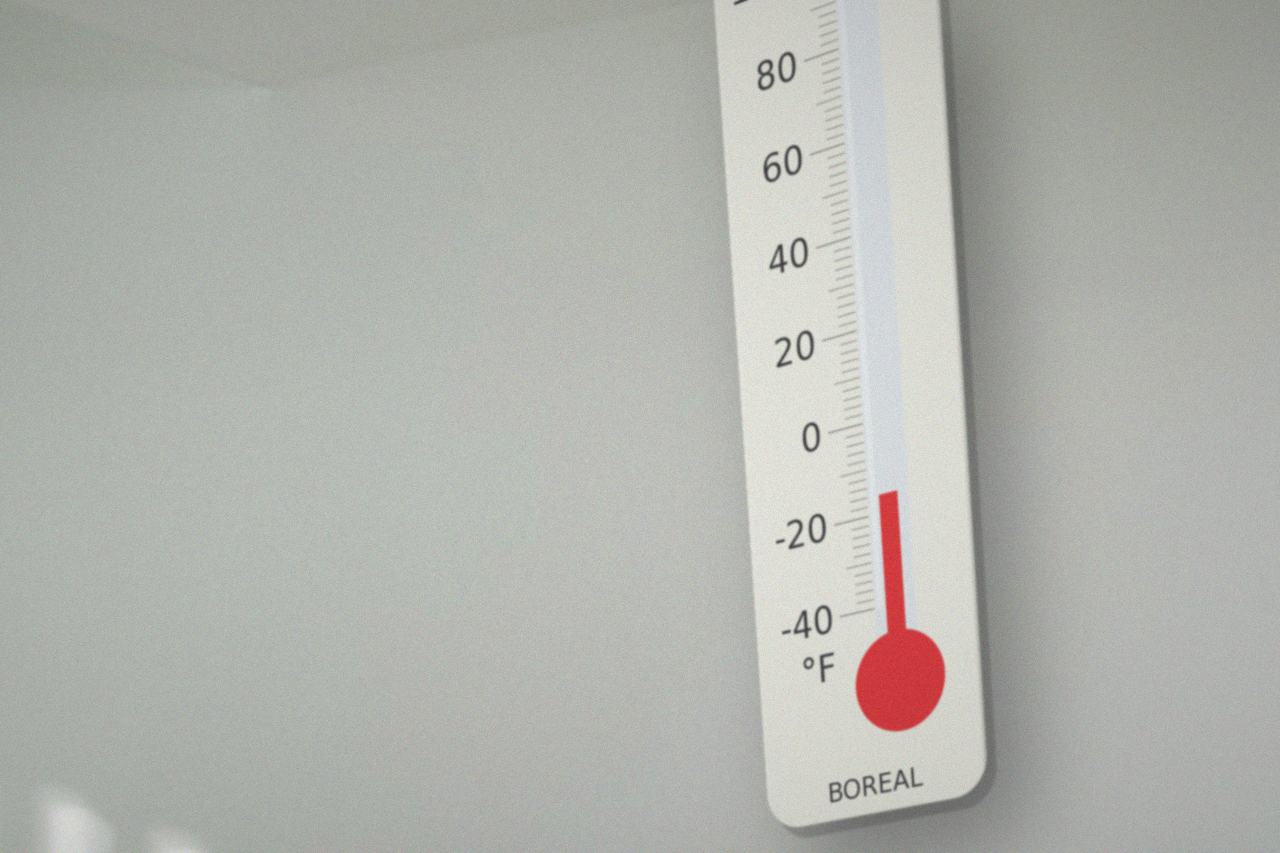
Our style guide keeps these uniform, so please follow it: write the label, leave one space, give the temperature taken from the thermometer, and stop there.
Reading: -16 °F
